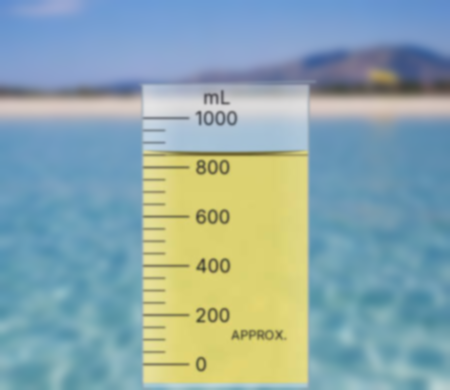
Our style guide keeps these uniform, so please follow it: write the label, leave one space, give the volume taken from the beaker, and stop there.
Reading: 850 mL
